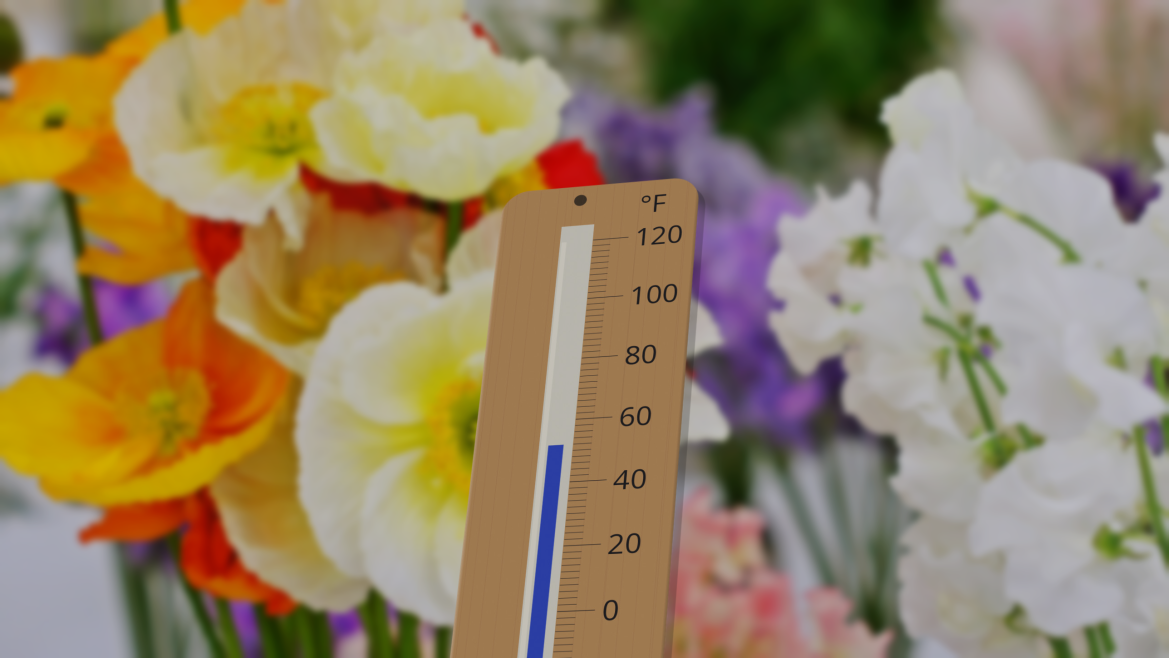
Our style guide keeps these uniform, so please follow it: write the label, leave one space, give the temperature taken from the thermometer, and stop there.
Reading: 52 °F
